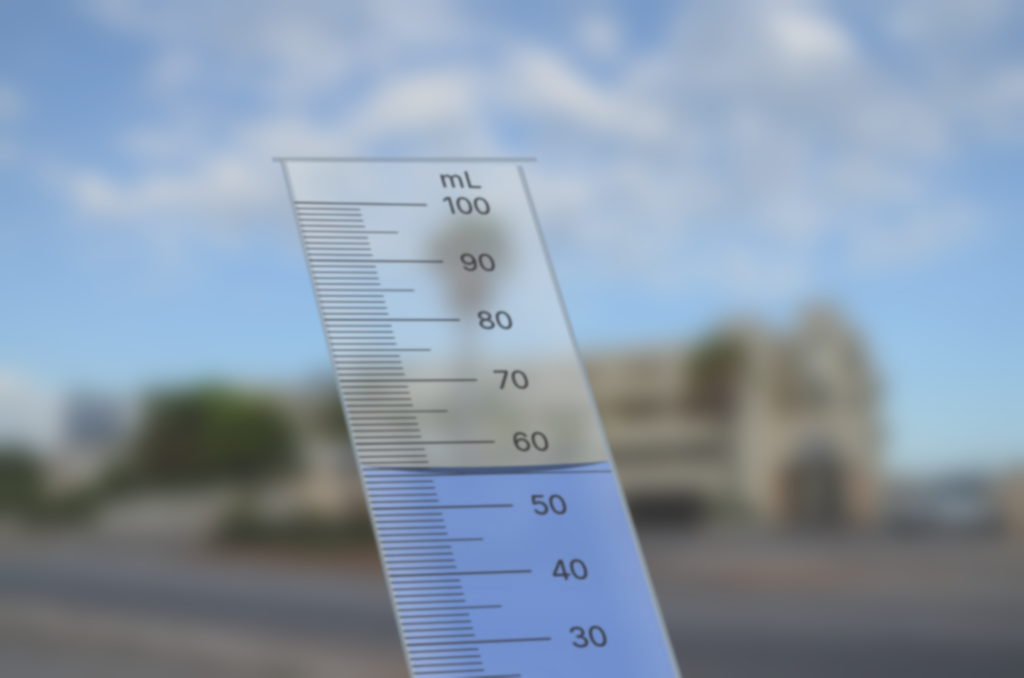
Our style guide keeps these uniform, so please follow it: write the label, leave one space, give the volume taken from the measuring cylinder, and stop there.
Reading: 55 mL
